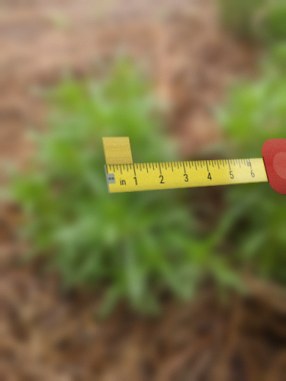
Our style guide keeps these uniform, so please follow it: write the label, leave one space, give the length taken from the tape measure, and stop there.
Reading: 1 in
